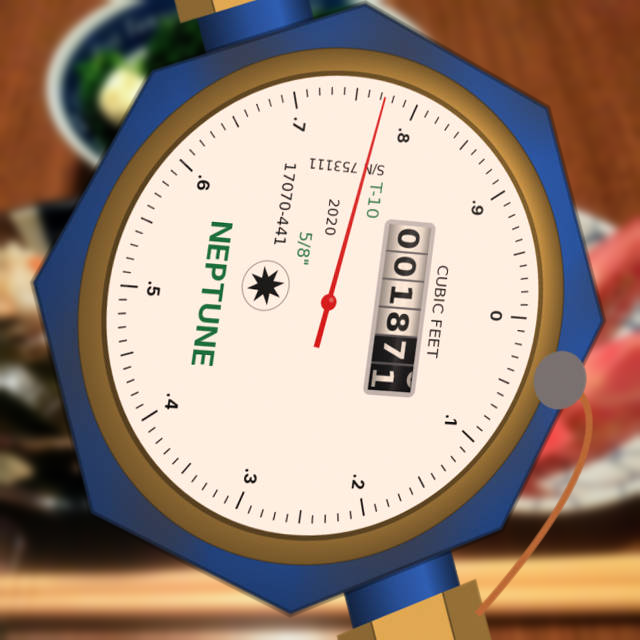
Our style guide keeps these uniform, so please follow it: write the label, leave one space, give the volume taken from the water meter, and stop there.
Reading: 1870.77 ft³
